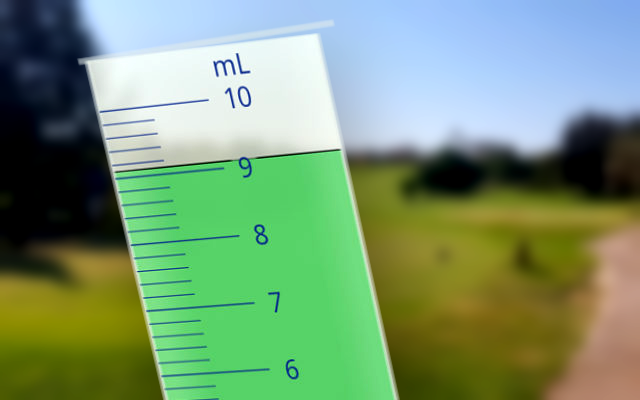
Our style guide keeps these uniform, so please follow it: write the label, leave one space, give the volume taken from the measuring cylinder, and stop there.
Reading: 9.1 mL
